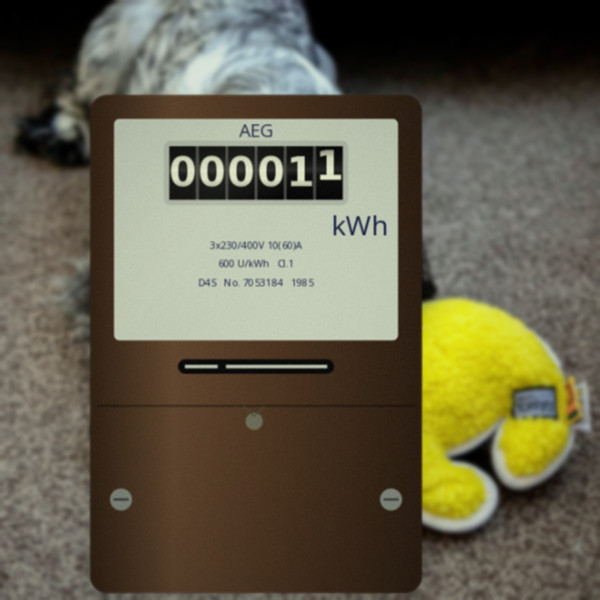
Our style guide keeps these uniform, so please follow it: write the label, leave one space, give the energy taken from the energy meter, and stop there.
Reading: 11 kWh
